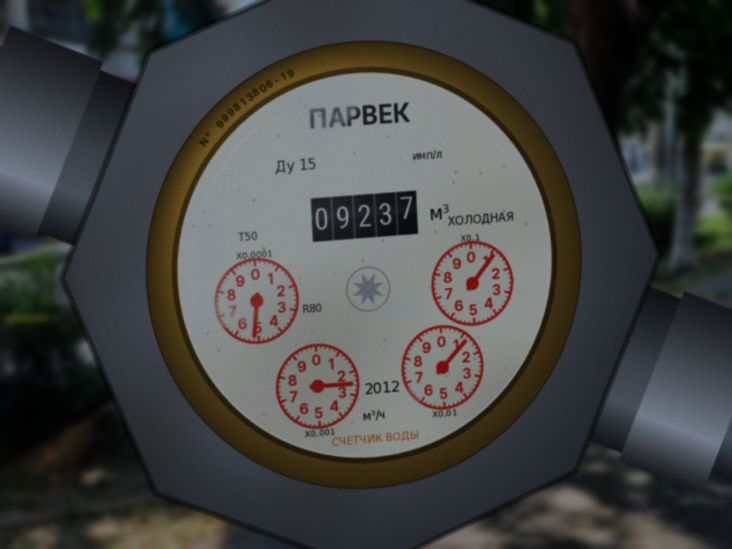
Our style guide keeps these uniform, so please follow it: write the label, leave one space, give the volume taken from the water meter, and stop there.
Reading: 9237.1125 m³
